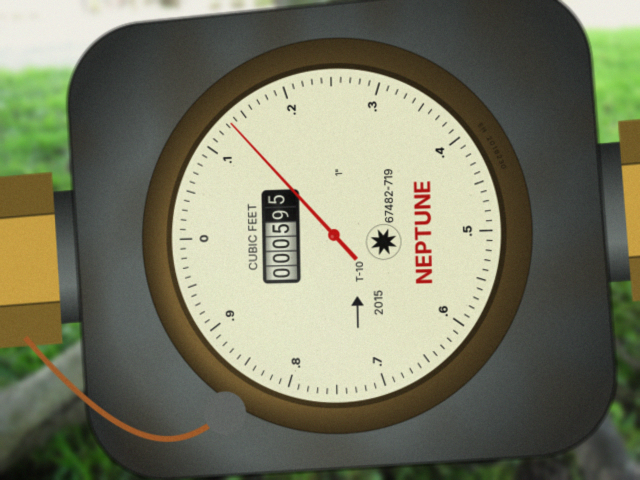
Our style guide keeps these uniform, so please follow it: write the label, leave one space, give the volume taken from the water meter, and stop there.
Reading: 595.13 ft³
